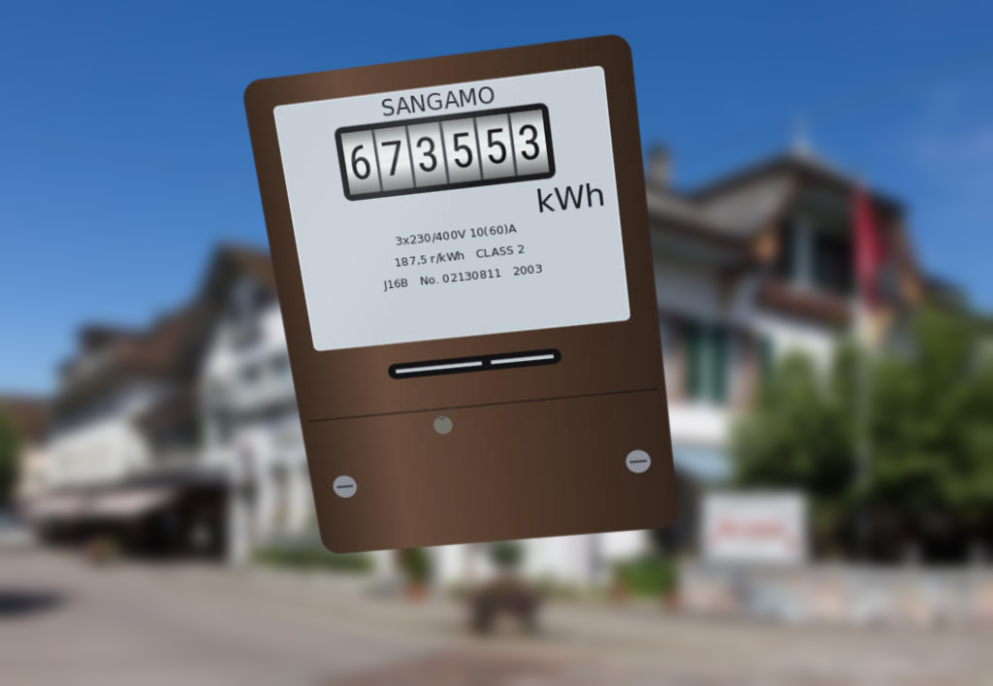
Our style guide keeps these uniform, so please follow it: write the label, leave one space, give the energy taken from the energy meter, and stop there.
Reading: 673553 kWh
